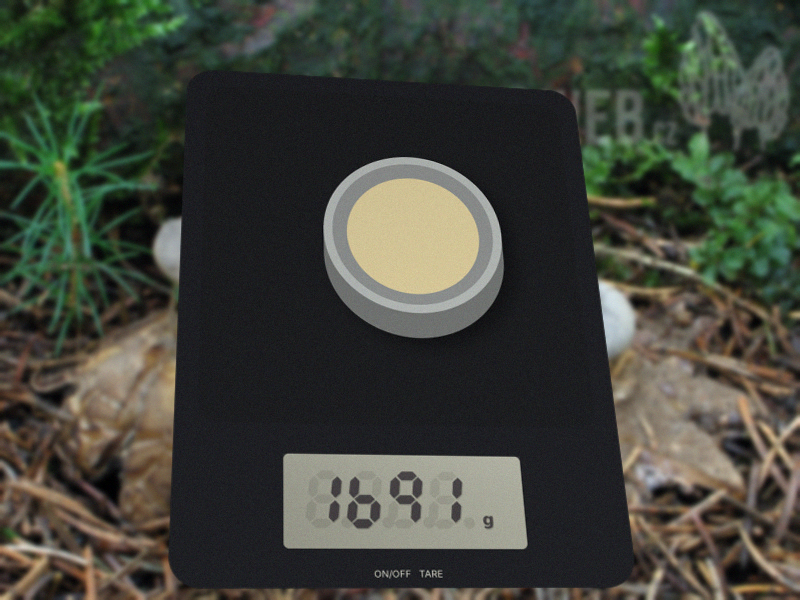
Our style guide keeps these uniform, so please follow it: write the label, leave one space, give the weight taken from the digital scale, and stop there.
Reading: 1691 g
